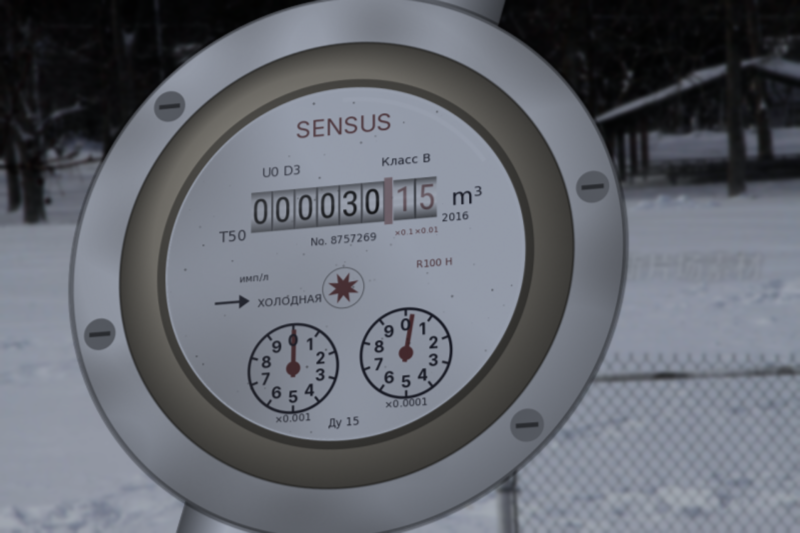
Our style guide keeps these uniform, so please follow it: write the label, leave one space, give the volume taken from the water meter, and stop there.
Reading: 30.1500 m³
